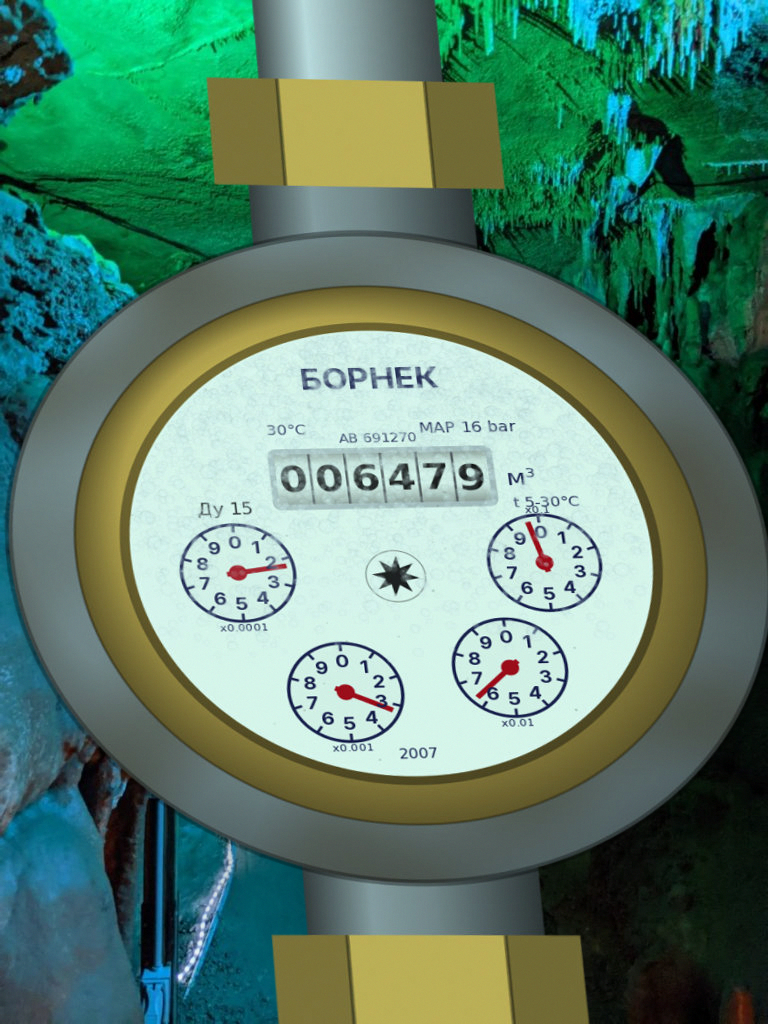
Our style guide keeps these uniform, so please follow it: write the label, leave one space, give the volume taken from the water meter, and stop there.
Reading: 6478.9632 m³
